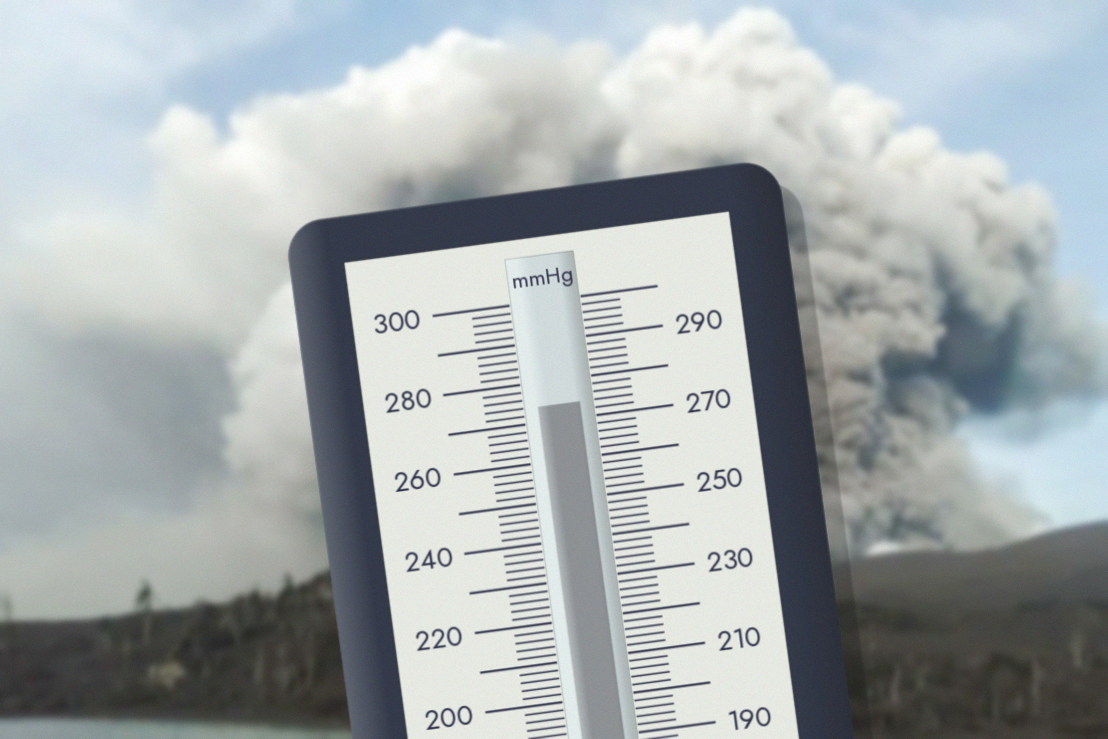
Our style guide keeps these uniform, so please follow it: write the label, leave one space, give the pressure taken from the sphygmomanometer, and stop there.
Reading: 274 mmHg
